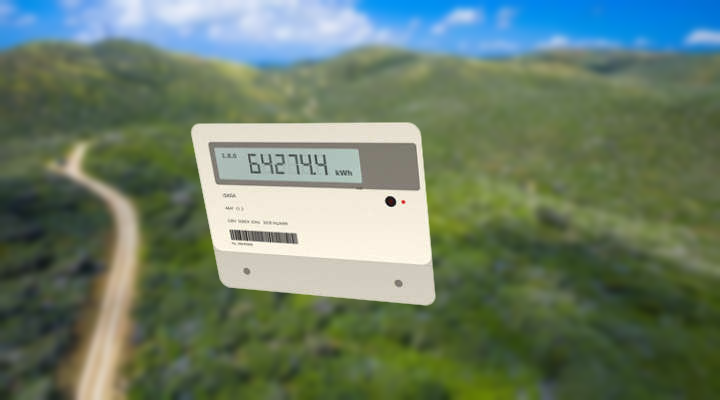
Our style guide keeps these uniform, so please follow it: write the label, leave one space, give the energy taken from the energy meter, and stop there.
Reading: 64274.4 kWh
